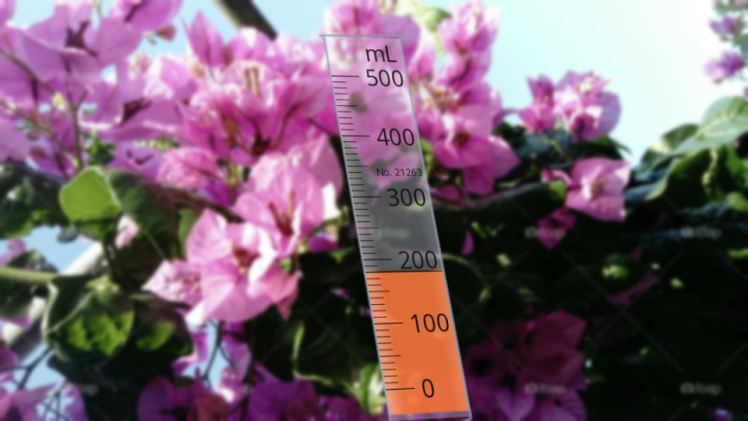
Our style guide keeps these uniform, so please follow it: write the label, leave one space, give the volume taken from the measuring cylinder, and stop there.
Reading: 180 mL
